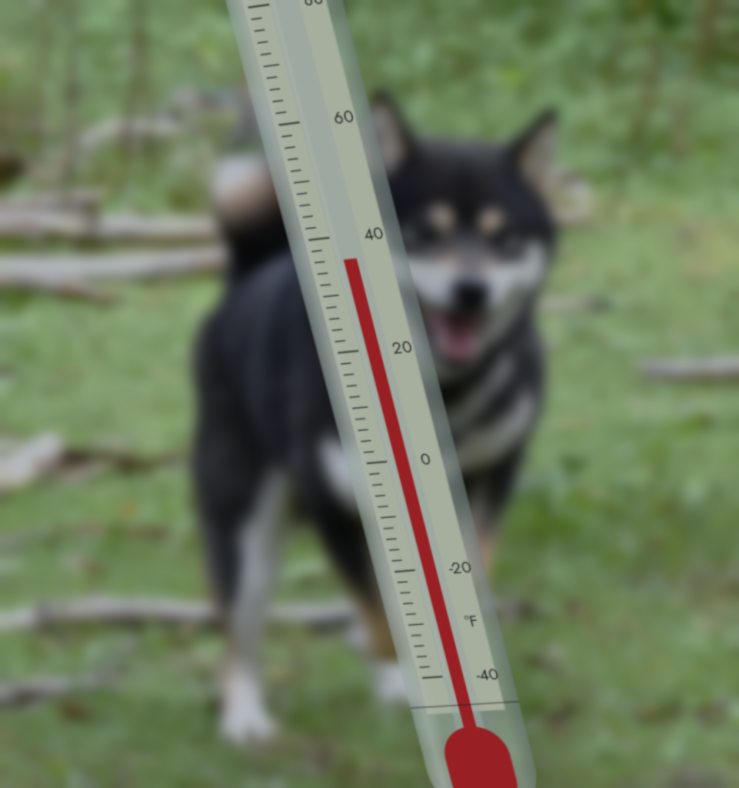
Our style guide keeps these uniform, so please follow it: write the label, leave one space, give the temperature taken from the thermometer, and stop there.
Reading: 36 °F
